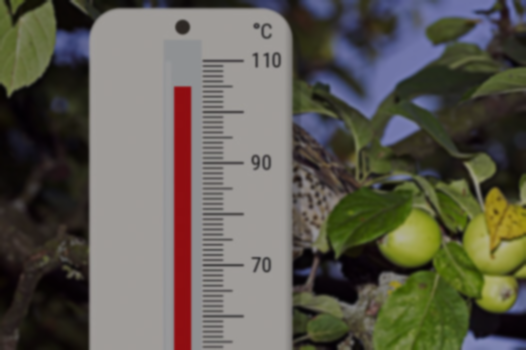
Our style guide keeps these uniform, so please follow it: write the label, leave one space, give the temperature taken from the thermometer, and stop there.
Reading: 105 °C
